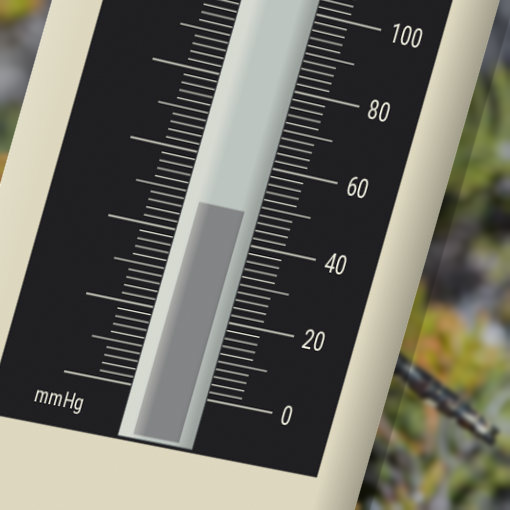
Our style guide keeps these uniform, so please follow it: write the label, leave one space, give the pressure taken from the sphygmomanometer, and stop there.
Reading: 48 mmHg
